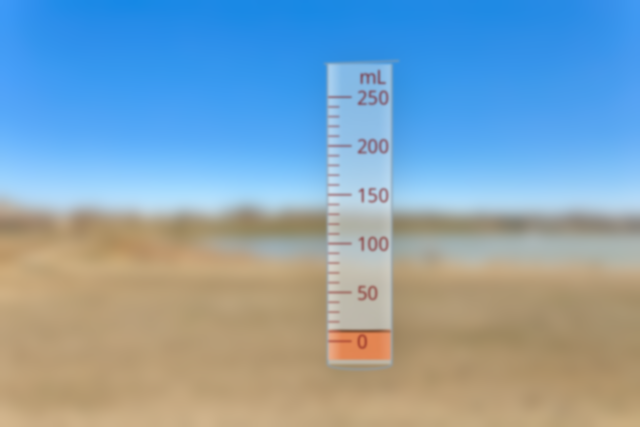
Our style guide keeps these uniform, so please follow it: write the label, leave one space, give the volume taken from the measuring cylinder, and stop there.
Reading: 10 mL
